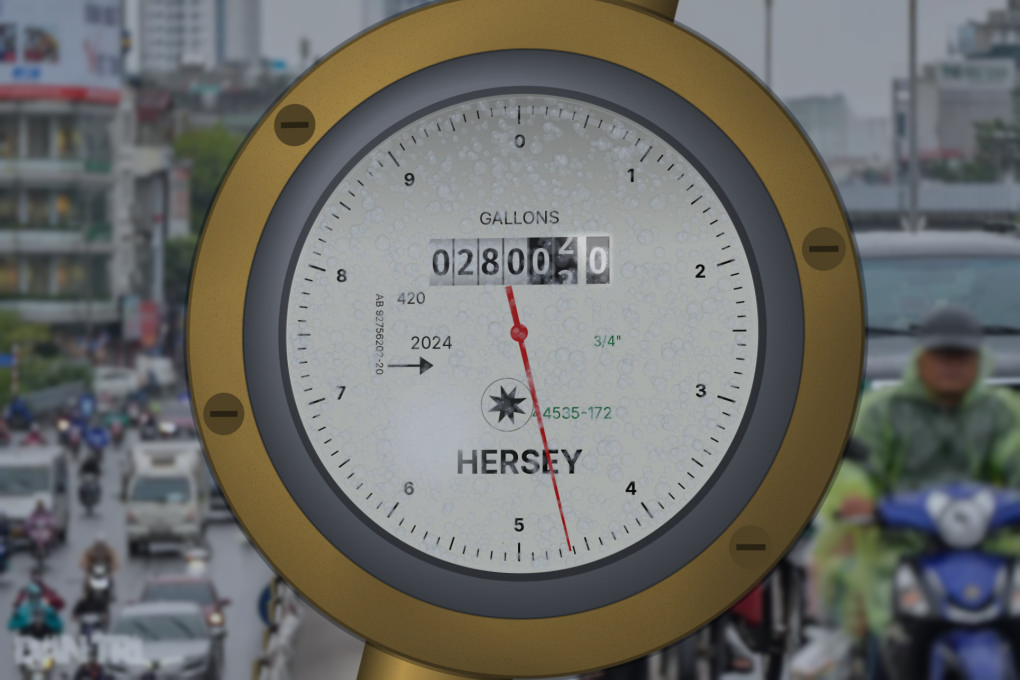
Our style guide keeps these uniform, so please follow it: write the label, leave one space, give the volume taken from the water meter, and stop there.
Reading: 280024.6 gal
